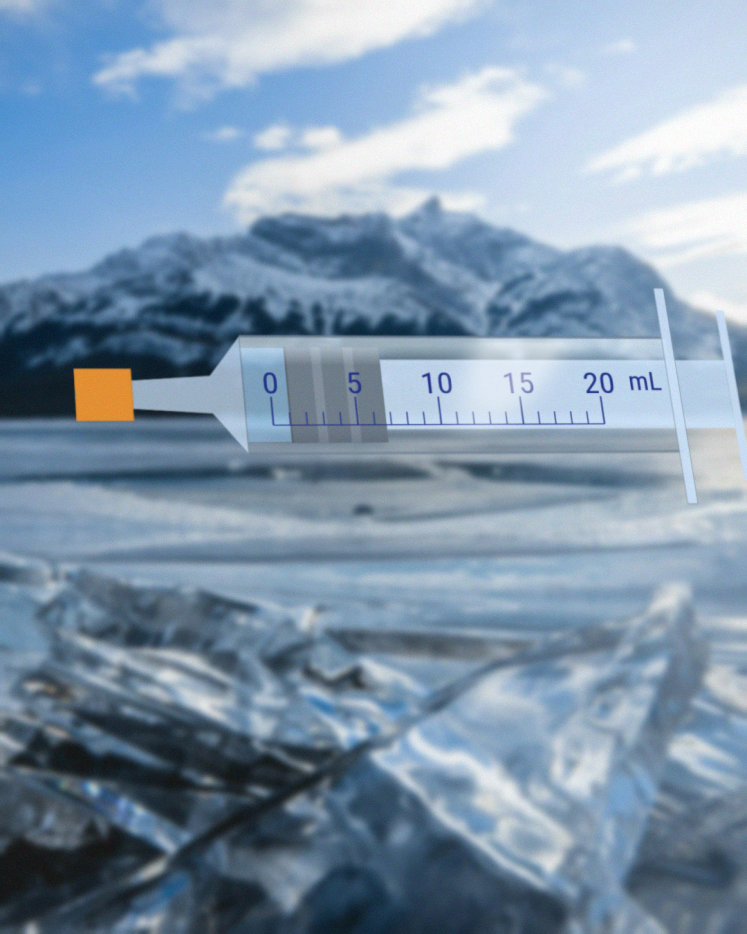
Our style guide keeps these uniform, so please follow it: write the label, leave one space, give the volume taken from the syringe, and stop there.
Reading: 1 mL
